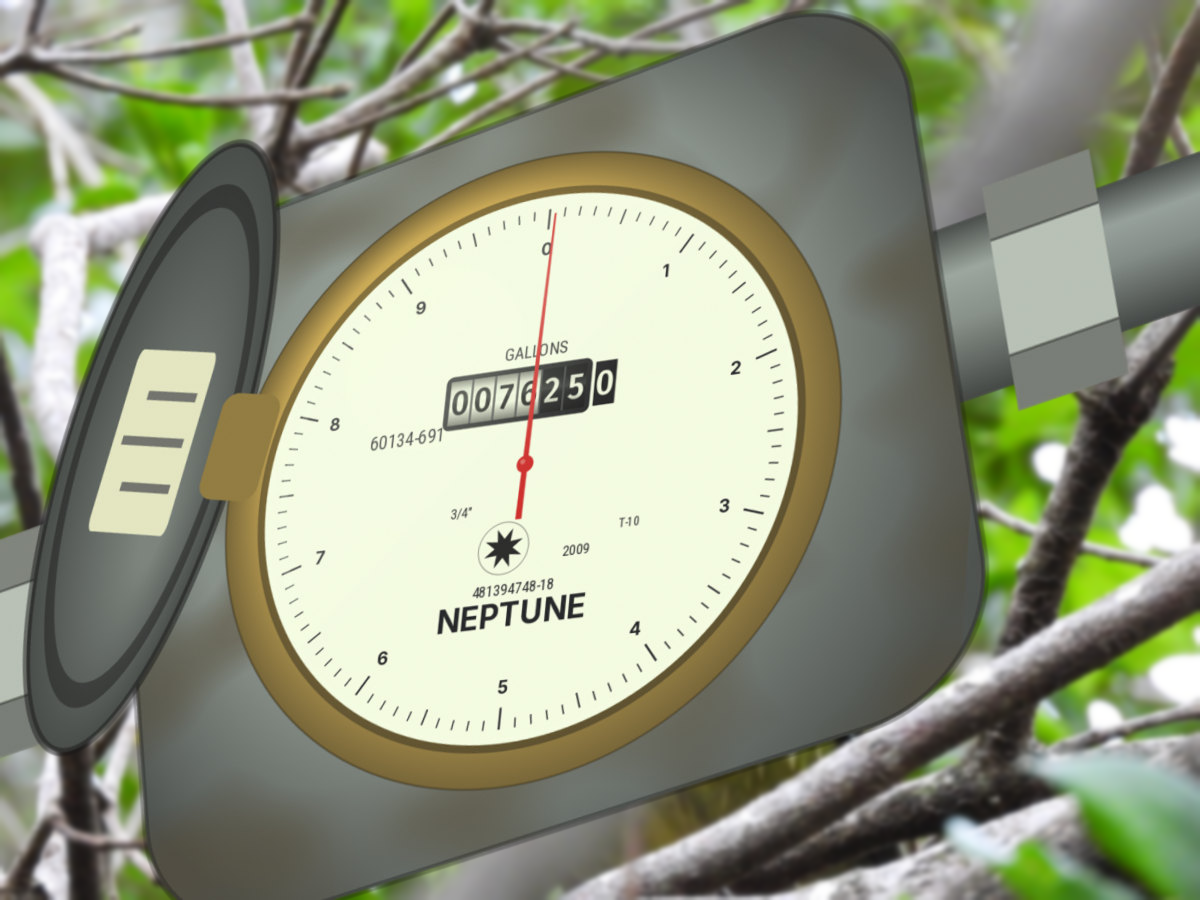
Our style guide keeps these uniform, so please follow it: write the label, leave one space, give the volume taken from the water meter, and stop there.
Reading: 76250.0 gal
